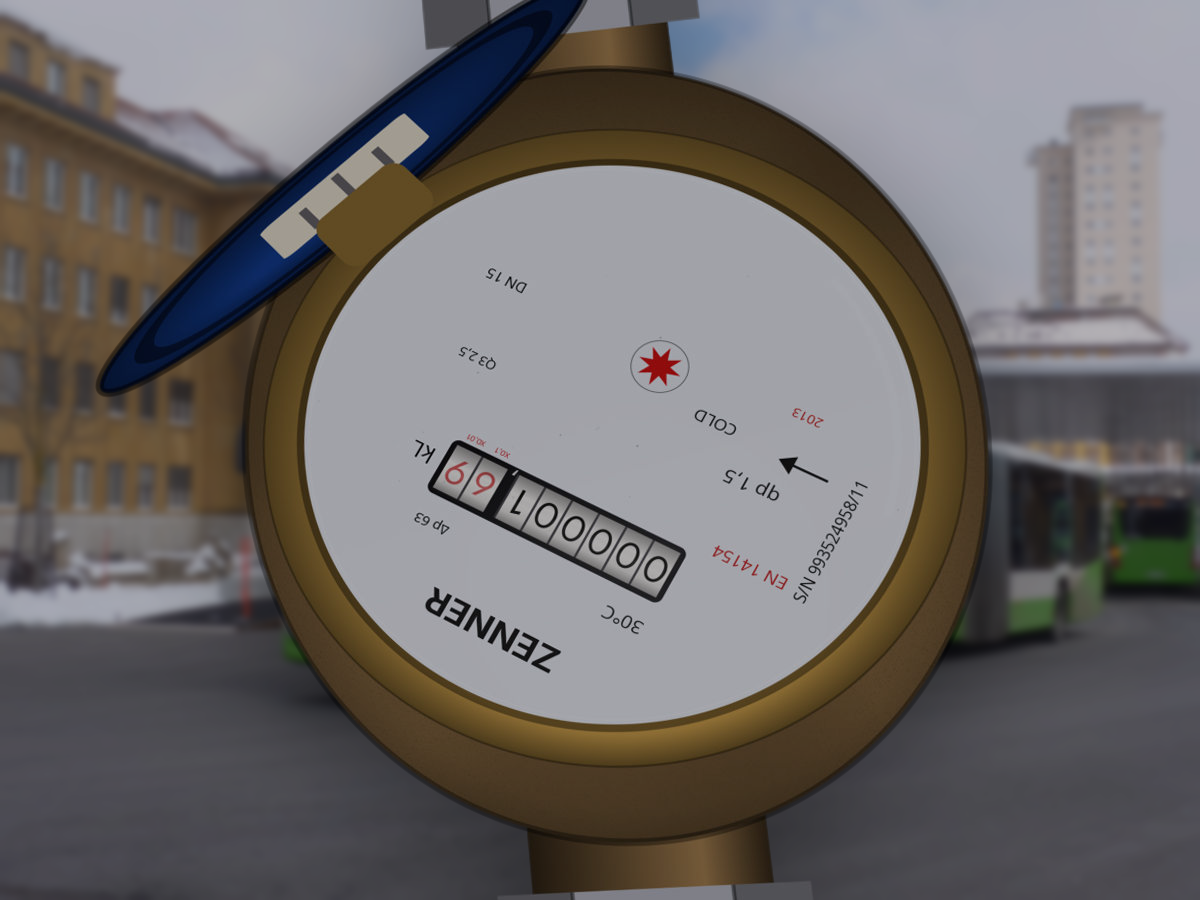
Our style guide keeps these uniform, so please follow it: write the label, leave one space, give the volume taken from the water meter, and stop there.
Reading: 1.69 kL
